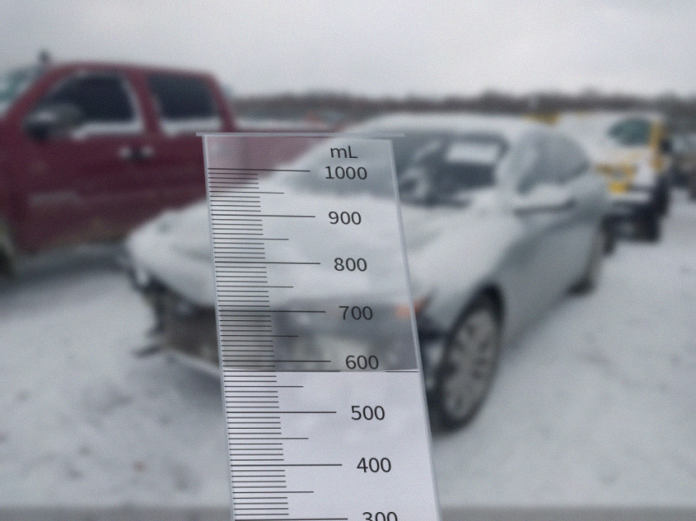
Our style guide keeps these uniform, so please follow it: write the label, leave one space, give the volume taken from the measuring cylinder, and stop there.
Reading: 580 mL
